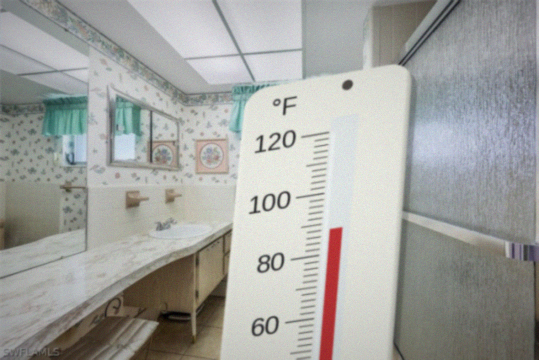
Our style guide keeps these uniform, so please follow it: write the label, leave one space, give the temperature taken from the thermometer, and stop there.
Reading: 88 °F
